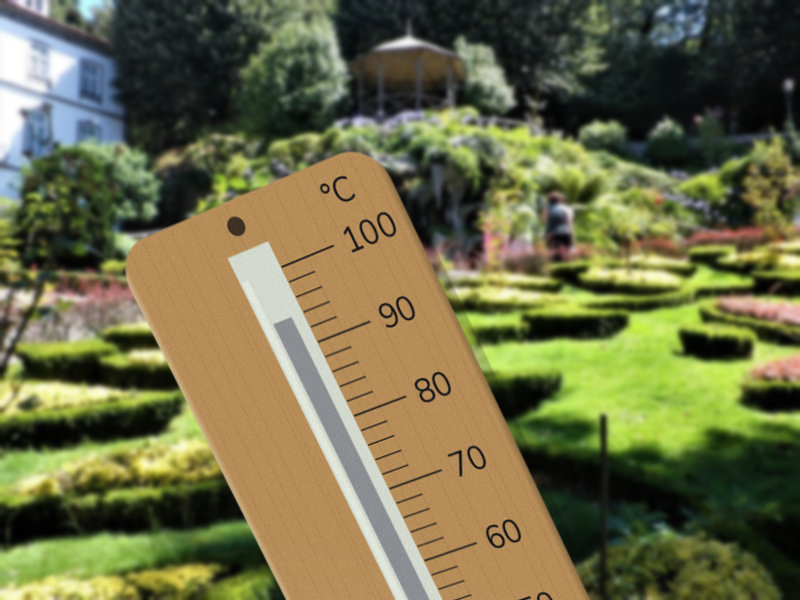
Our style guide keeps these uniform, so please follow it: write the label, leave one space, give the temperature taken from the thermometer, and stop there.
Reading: 94 °C
